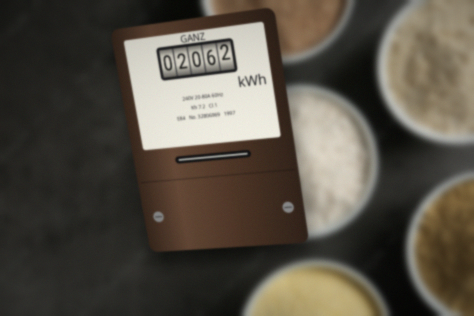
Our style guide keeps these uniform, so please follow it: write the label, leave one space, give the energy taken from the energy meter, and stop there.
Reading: 2062 kWh
